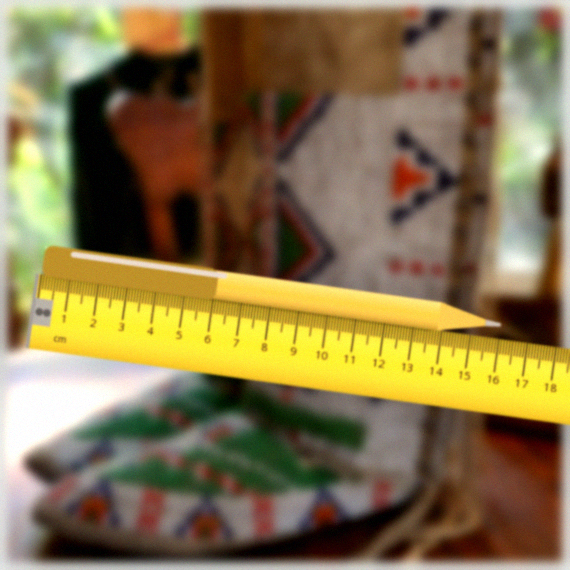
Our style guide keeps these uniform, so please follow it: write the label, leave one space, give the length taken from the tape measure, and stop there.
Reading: 16 cm
